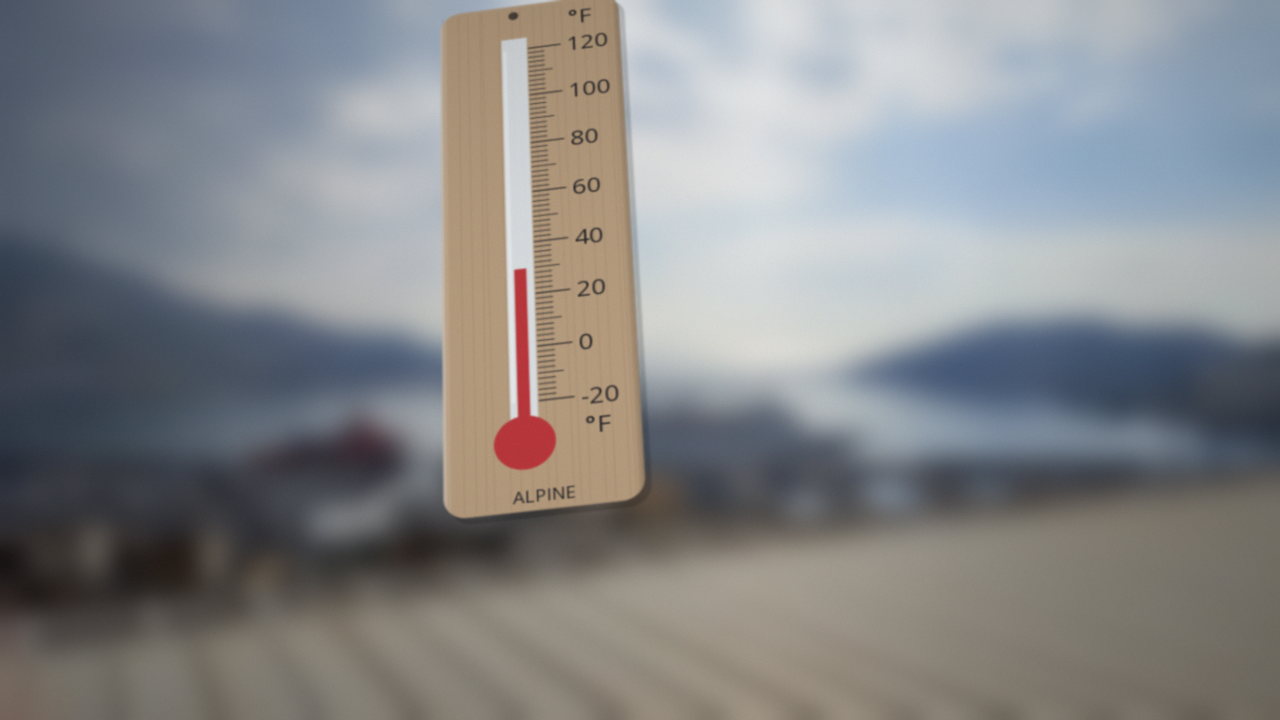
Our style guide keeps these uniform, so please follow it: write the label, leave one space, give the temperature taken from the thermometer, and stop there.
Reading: 30 °F
